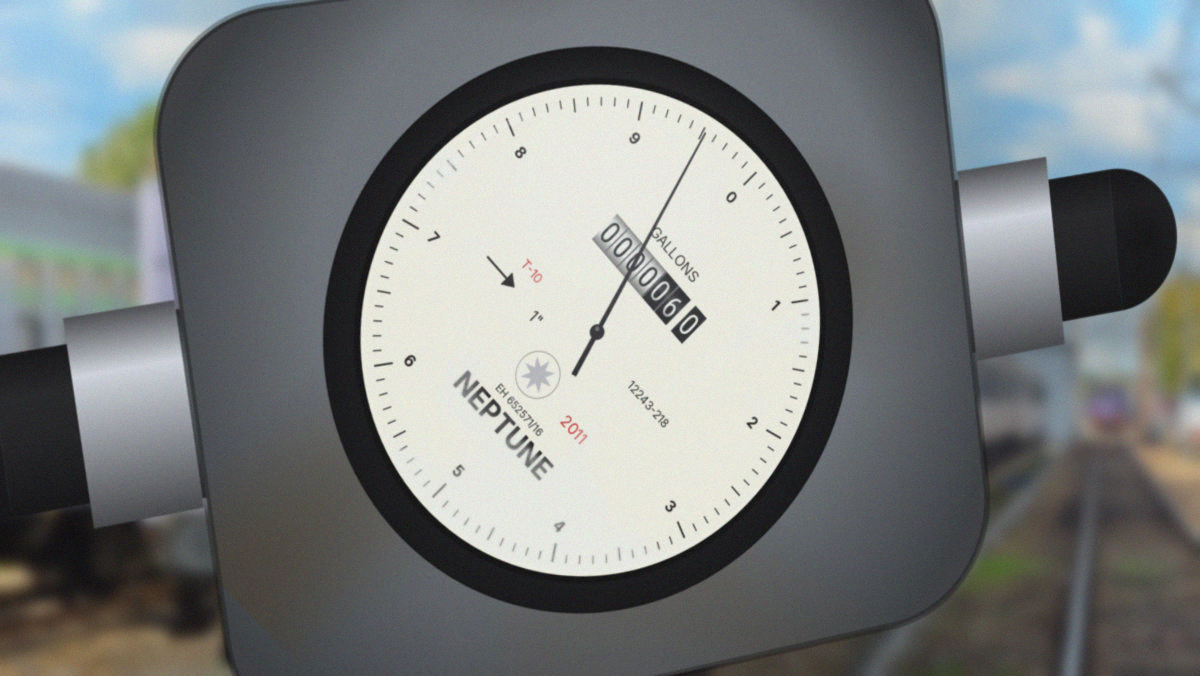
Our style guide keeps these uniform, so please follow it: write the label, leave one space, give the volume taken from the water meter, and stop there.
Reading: 59.5 gal
